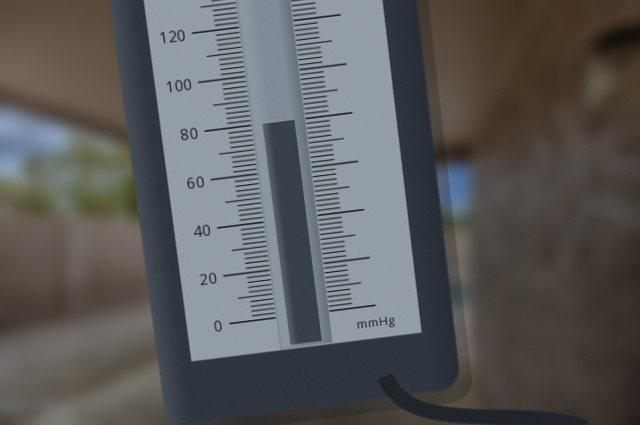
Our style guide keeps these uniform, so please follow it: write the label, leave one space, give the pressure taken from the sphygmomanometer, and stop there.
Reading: 80 mmHg
